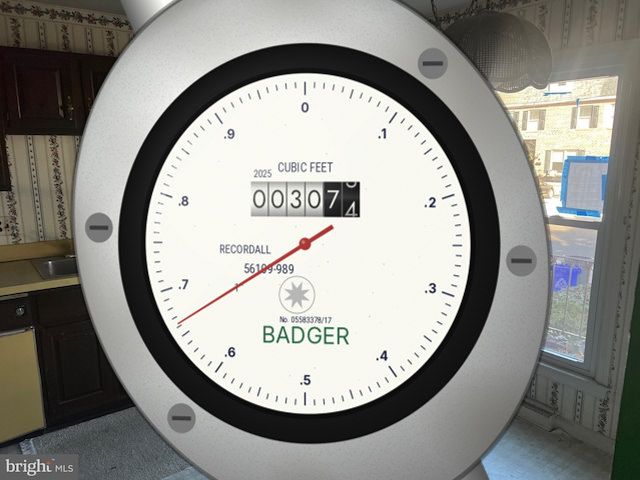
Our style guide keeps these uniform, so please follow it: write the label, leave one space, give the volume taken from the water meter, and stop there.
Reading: 3073.66 ft³
